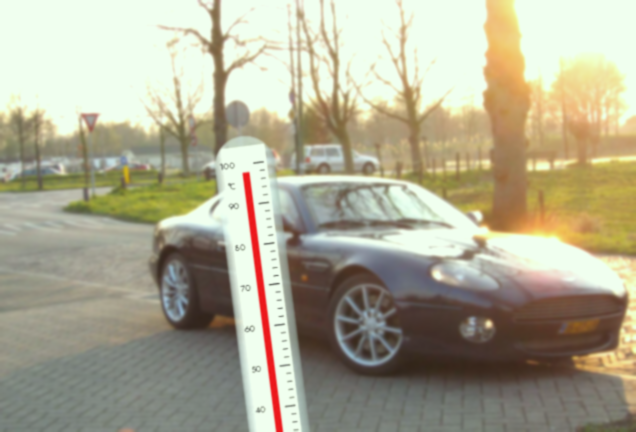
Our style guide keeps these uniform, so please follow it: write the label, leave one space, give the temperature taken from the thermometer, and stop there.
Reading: 98 °C
